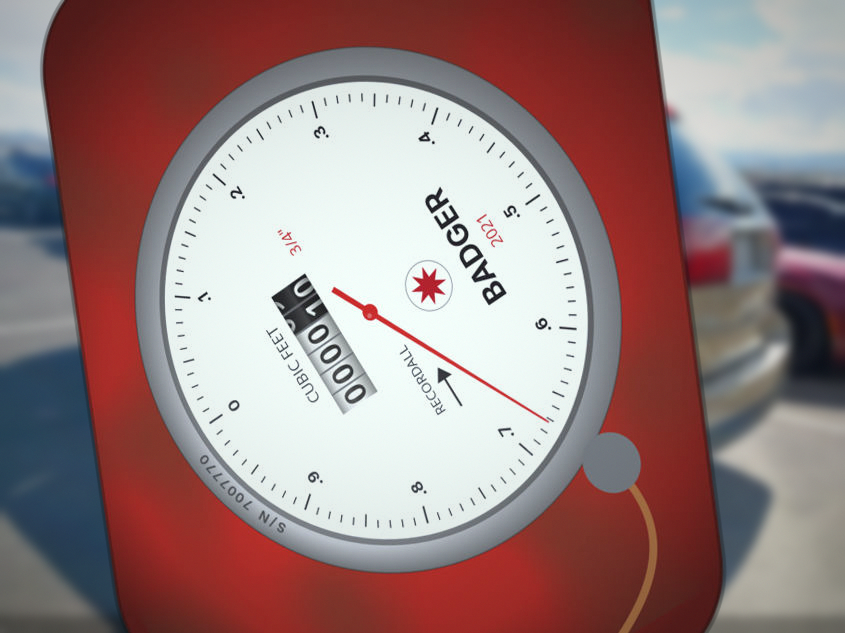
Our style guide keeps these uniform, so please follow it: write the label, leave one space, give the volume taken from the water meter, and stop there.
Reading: 9.67 ft³
